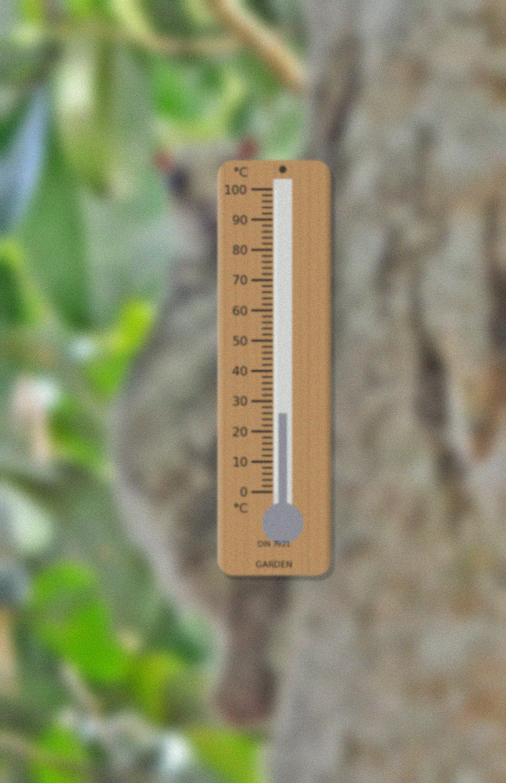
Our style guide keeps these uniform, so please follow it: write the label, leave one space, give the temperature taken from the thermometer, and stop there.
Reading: 26 °C
